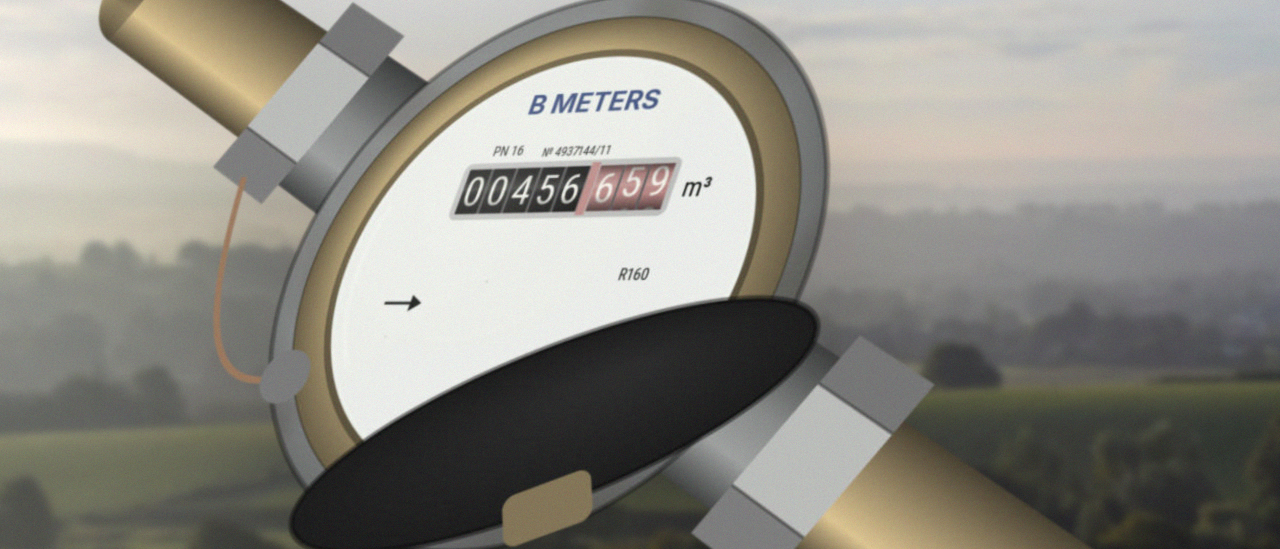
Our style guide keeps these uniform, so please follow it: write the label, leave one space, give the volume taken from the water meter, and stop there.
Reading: 456.659 m³
